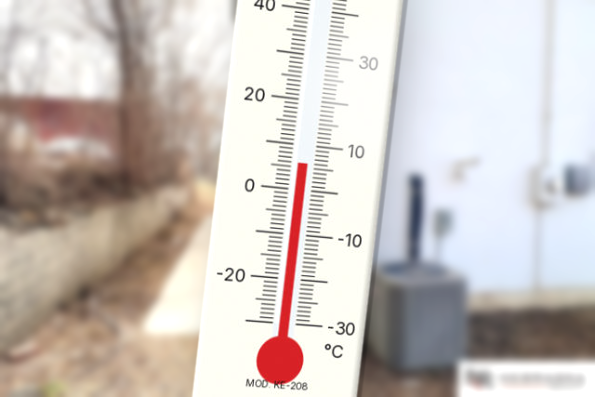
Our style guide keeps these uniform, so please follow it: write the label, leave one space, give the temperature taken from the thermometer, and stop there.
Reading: 6 °C
